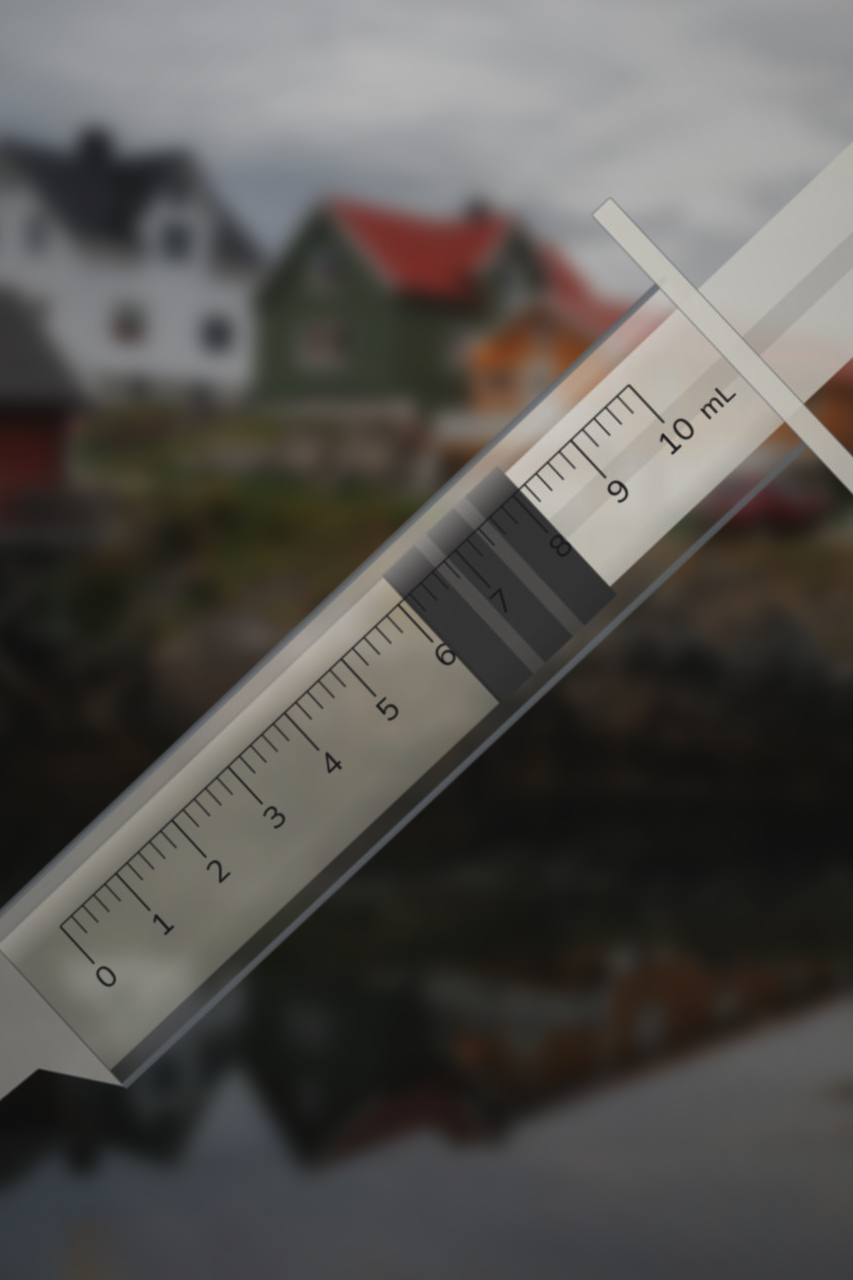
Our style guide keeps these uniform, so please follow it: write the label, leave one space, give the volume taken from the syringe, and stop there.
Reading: 6.1 mL
